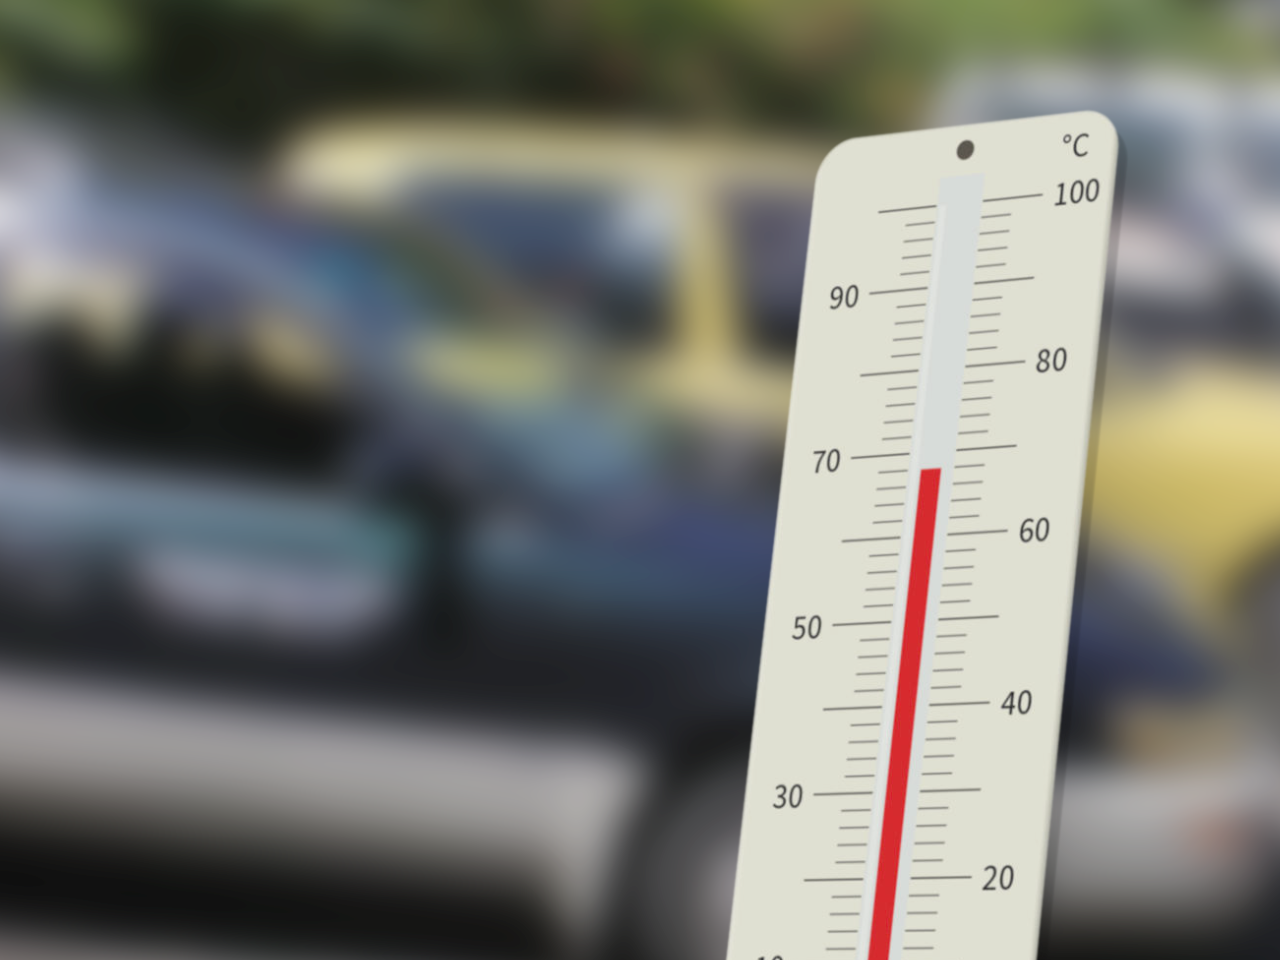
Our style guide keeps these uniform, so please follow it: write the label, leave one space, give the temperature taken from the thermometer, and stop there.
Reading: 68 °C
